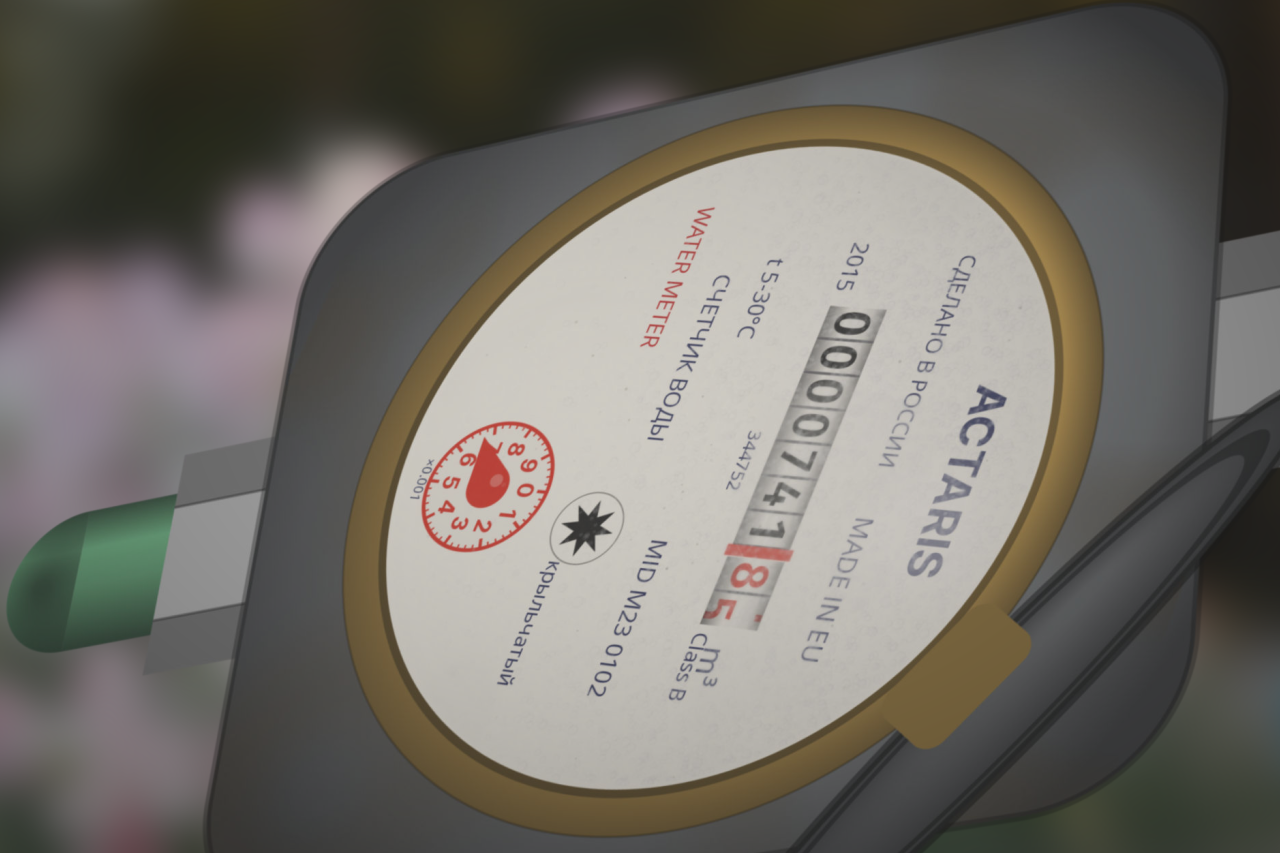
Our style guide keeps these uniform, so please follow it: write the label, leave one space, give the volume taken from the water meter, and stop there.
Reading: 741.846 m³
